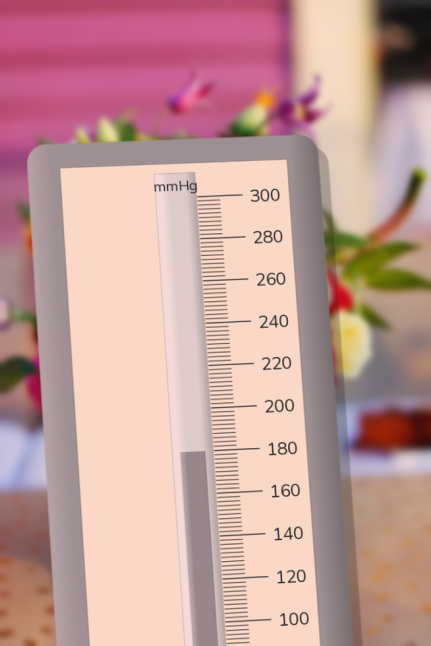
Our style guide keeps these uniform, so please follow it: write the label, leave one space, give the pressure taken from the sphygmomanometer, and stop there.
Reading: 180 mmHg
